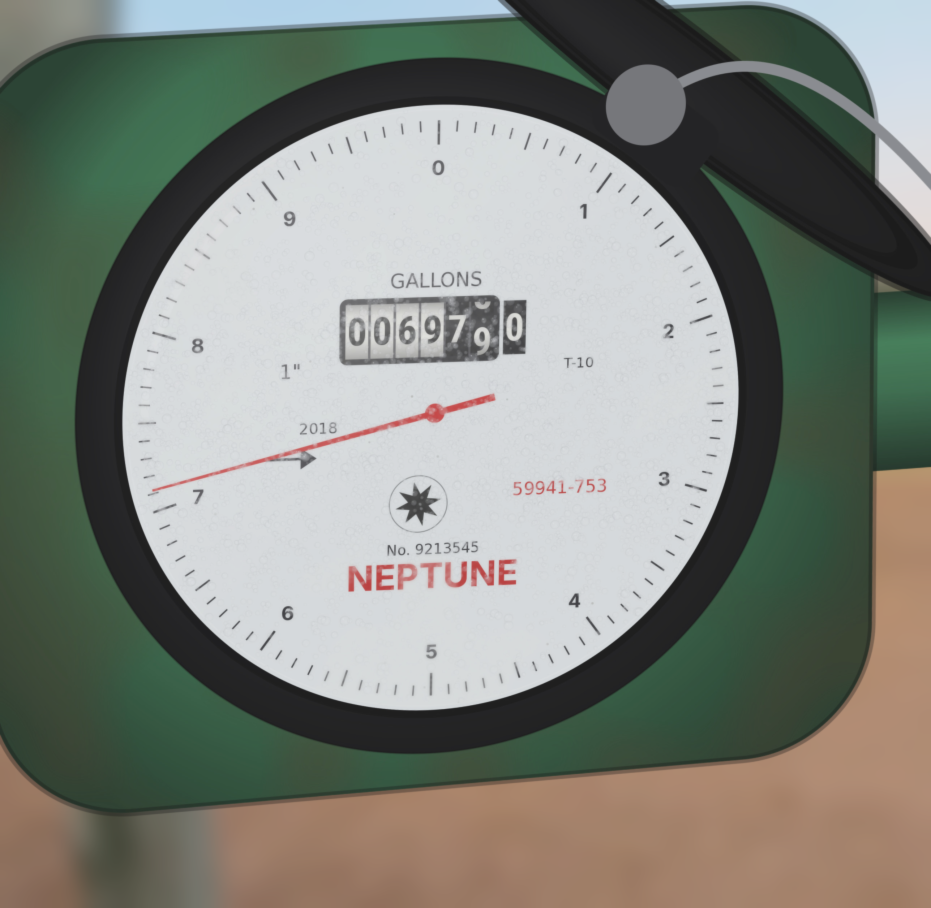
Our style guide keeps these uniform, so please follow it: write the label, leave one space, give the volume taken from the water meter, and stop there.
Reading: 69787.1 gal
